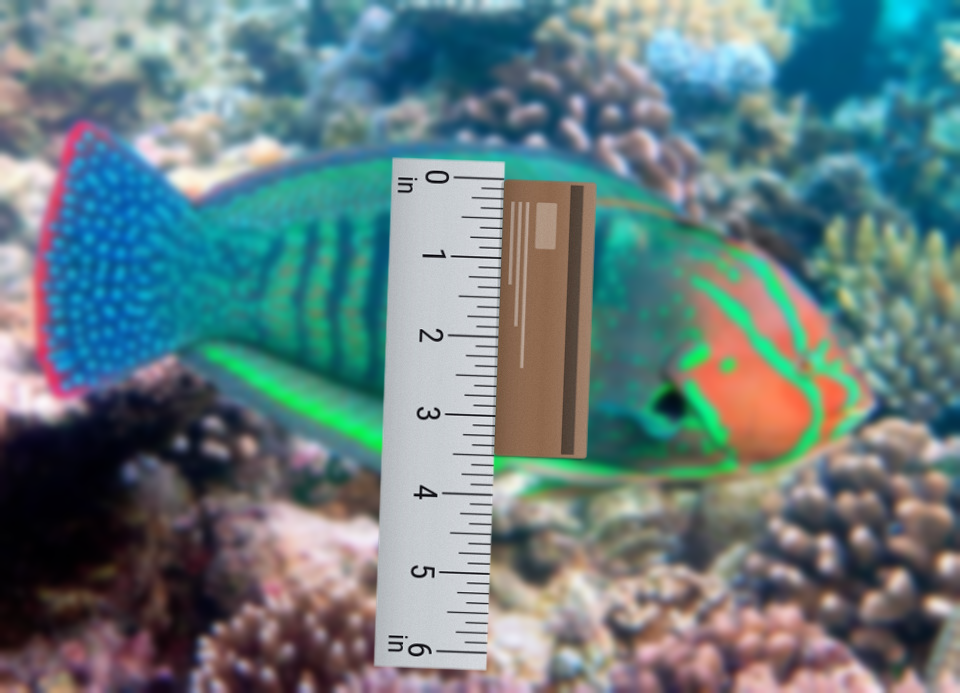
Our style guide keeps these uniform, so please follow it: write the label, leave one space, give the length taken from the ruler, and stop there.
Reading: 3.5 in
